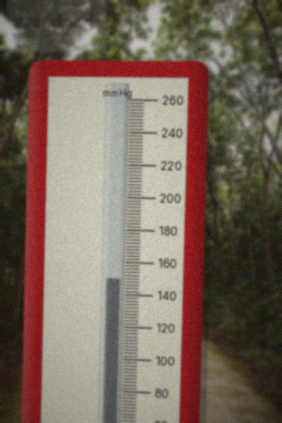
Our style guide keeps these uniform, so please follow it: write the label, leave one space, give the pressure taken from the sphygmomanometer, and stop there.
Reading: 150 mmHg
